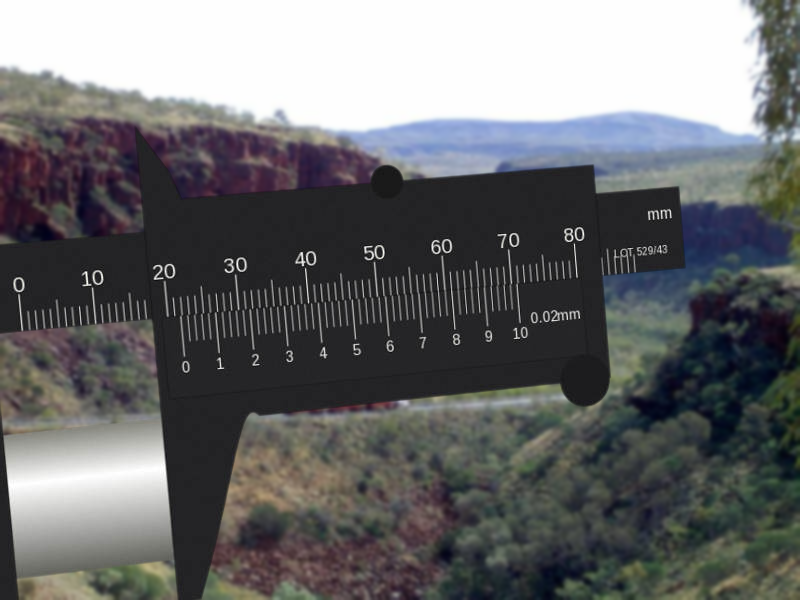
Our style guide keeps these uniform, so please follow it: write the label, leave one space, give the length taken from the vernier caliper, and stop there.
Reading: 21.8 mm
